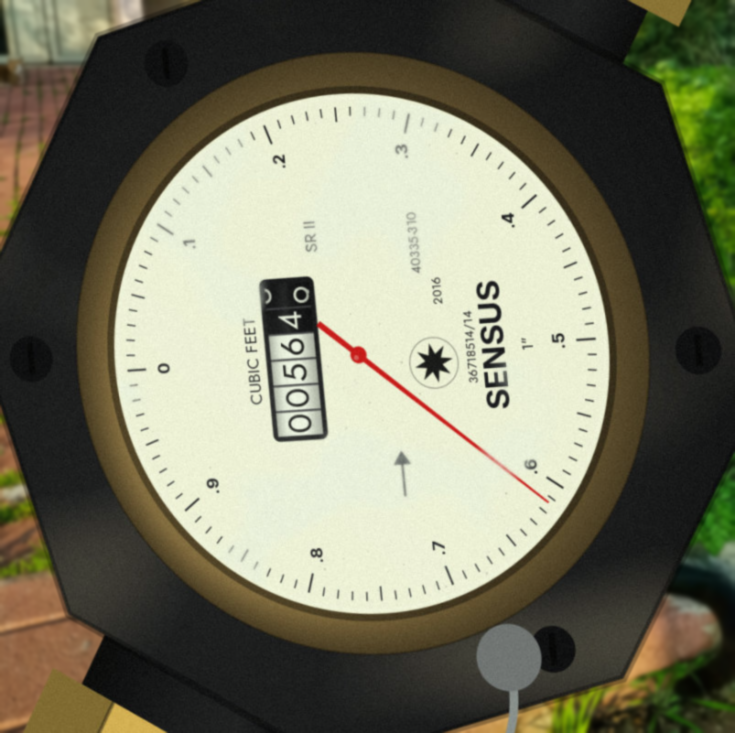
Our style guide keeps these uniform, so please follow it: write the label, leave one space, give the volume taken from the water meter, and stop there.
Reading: 5648.61 ft³
